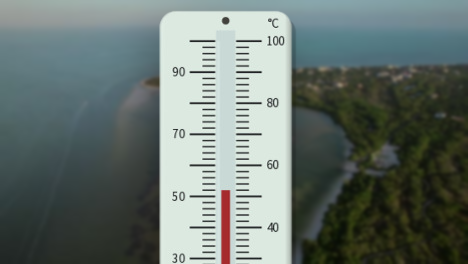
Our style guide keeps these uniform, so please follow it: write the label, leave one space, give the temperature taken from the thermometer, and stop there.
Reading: 52 °C
